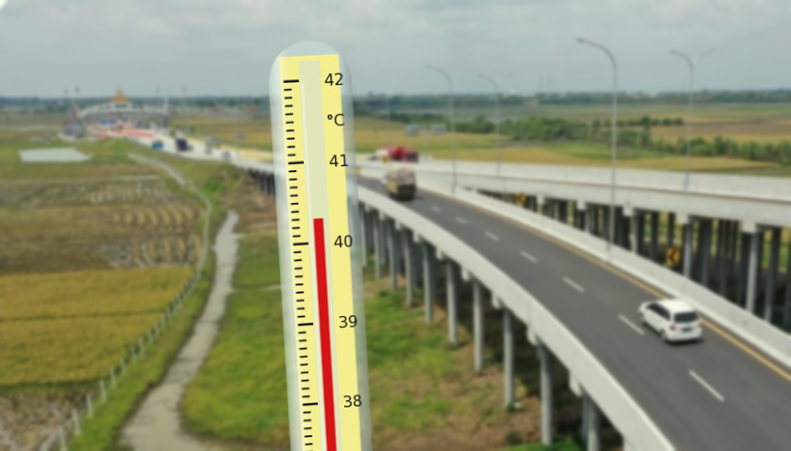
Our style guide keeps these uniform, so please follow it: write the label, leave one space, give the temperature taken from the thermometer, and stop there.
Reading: 40.3 °C
